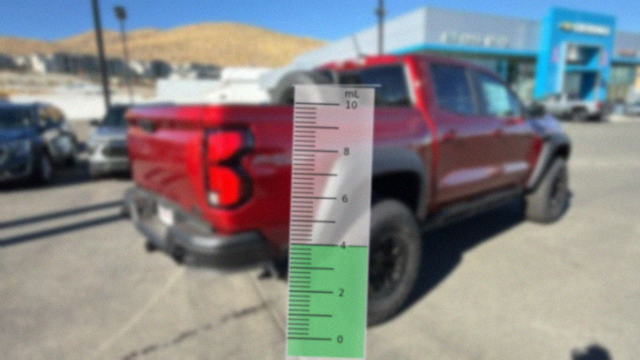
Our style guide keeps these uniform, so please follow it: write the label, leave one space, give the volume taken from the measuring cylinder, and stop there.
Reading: 4 mL
